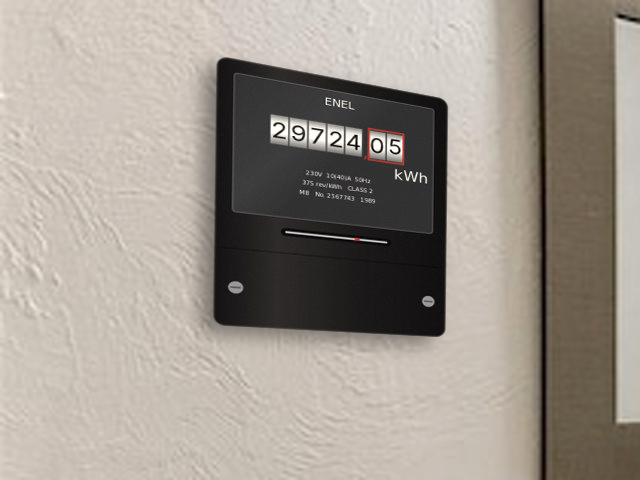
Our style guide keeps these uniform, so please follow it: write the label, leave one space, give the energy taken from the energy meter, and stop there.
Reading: 29724.05 kWh
